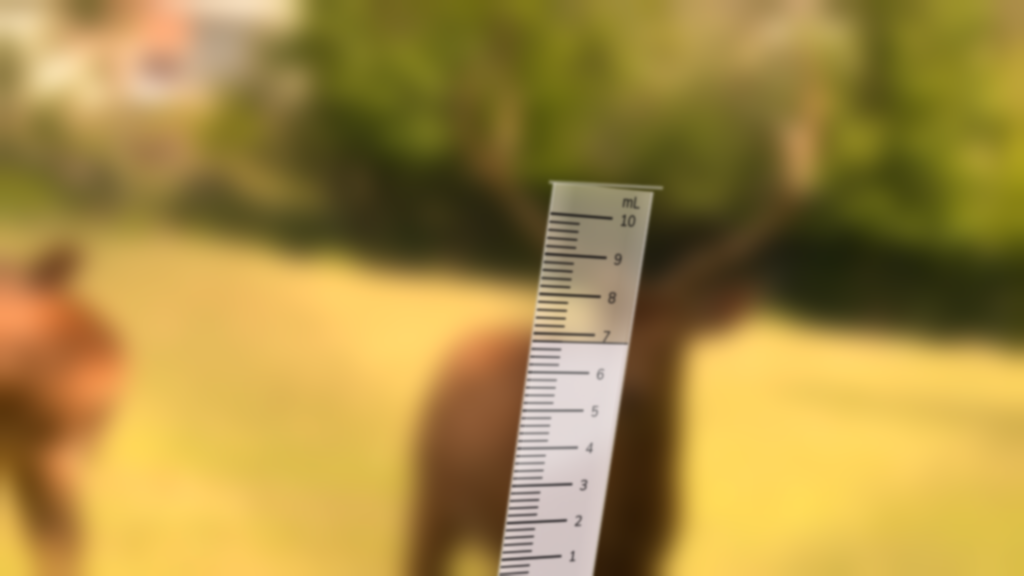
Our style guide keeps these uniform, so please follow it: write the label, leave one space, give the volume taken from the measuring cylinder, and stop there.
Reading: 6.8 mL
